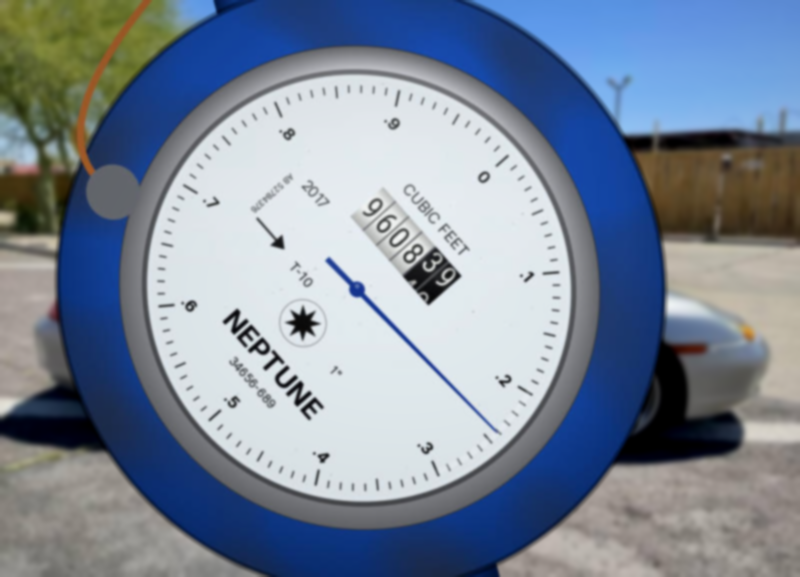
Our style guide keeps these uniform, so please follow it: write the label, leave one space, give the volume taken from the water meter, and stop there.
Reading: 960839.24 ft³
